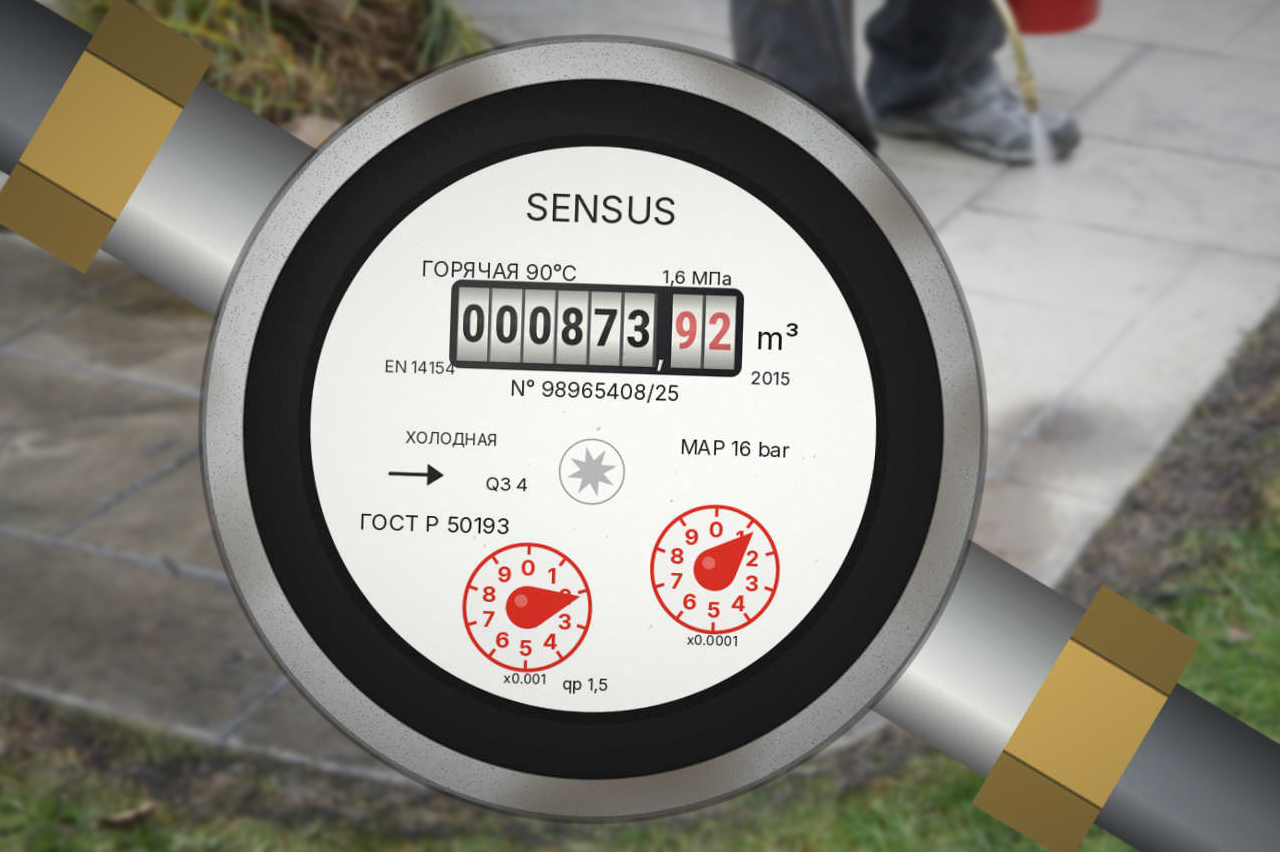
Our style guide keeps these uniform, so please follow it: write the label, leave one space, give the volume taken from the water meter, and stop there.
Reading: 873.9221 m³
